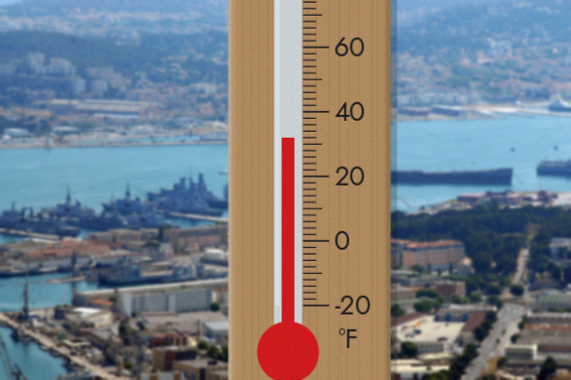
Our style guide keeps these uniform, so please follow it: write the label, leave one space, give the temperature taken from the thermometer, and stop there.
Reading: 32 °F
